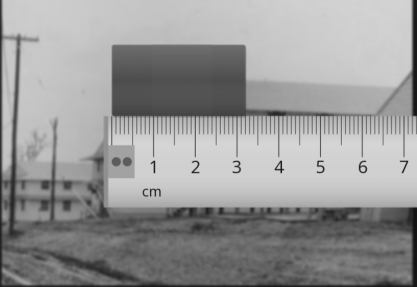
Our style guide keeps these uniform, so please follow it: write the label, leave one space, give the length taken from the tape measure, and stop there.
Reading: 3.2 cm
